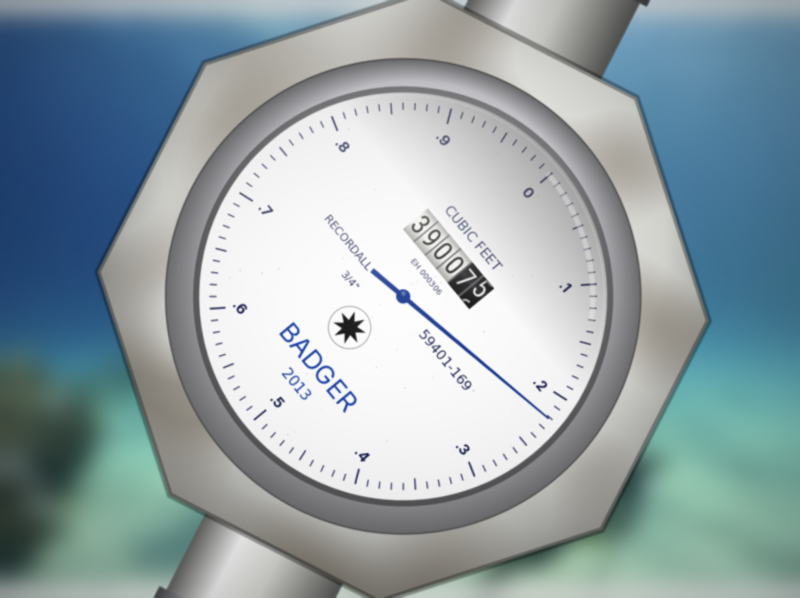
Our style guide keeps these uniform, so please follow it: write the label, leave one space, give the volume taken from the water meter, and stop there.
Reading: 390075.22 ft³
